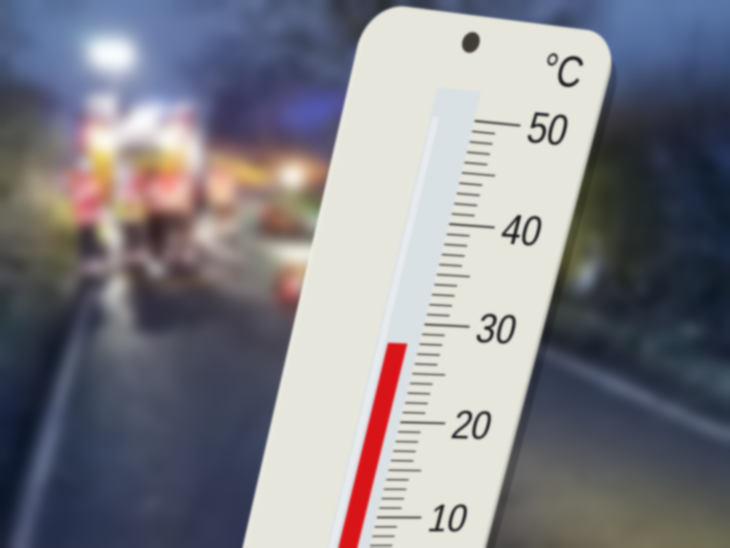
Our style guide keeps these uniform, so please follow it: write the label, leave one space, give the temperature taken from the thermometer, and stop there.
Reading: 28 °C
